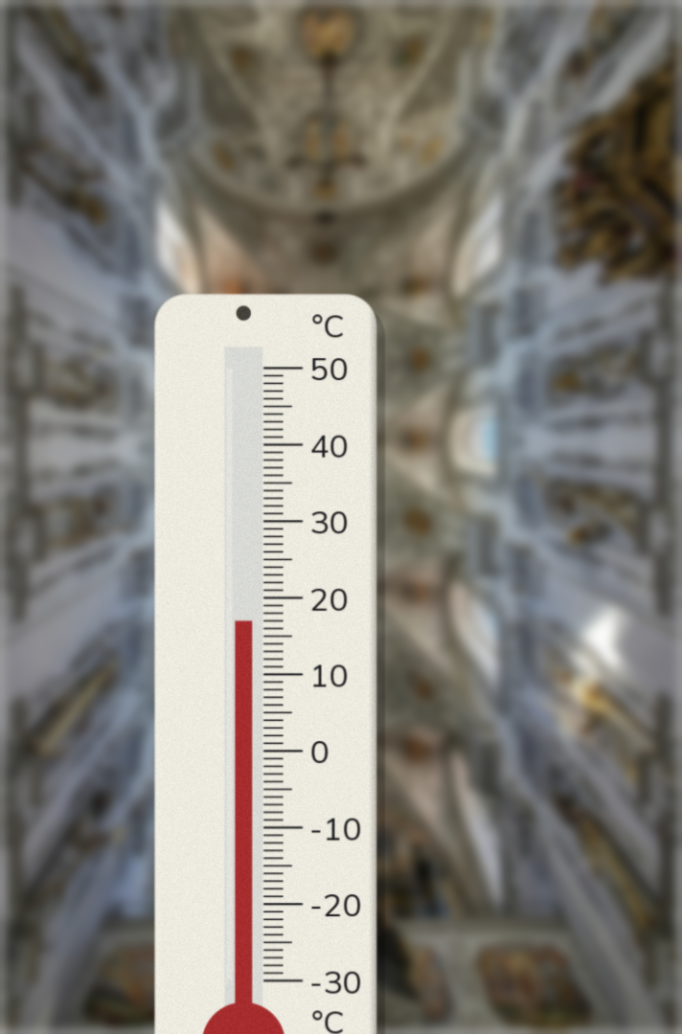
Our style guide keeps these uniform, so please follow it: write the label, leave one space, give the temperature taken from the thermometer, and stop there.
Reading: 17 °C
